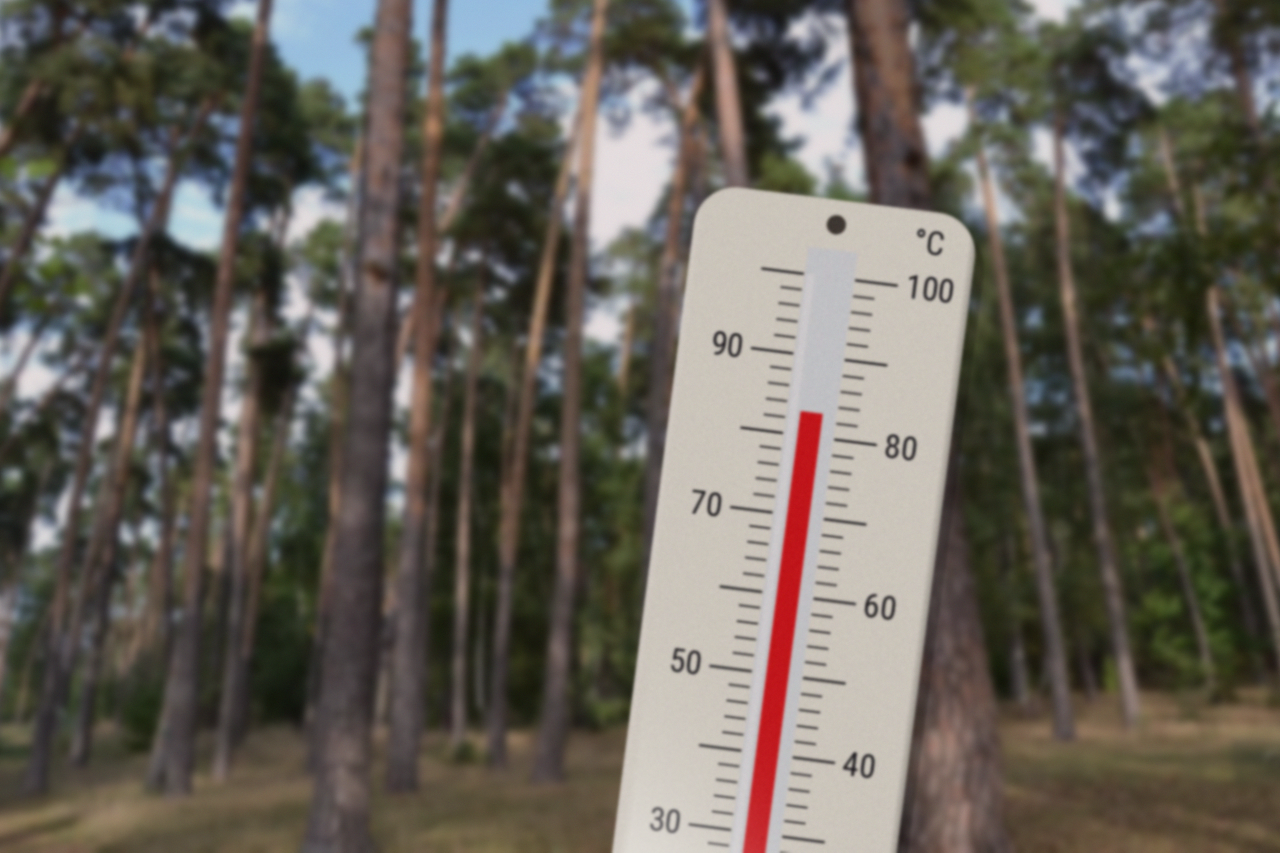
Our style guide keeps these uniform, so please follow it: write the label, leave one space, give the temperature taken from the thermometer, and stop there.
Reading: 83 °C
